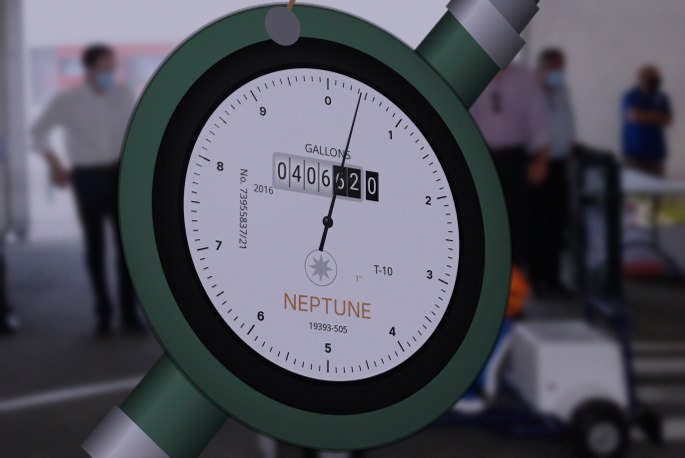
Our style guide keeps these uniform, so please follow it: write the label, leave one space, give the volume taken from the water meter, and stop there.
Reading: 406620.4 gal
